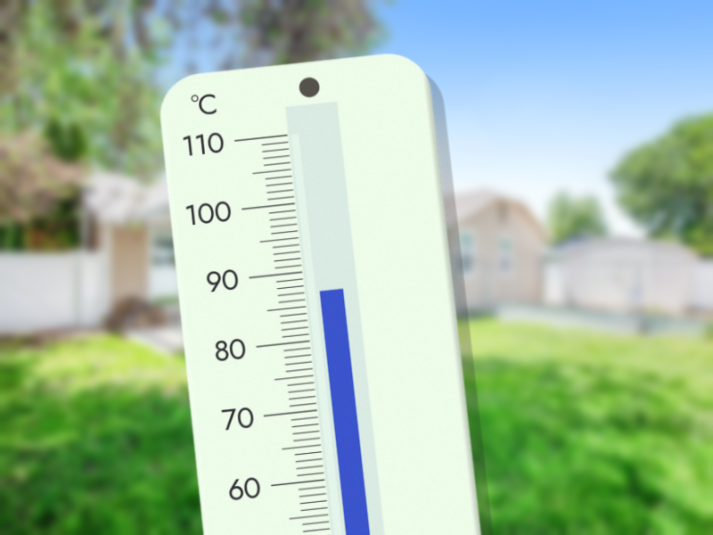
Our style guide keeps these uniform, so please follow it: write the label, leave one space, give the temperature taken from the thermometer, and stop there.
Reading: 87 °C
